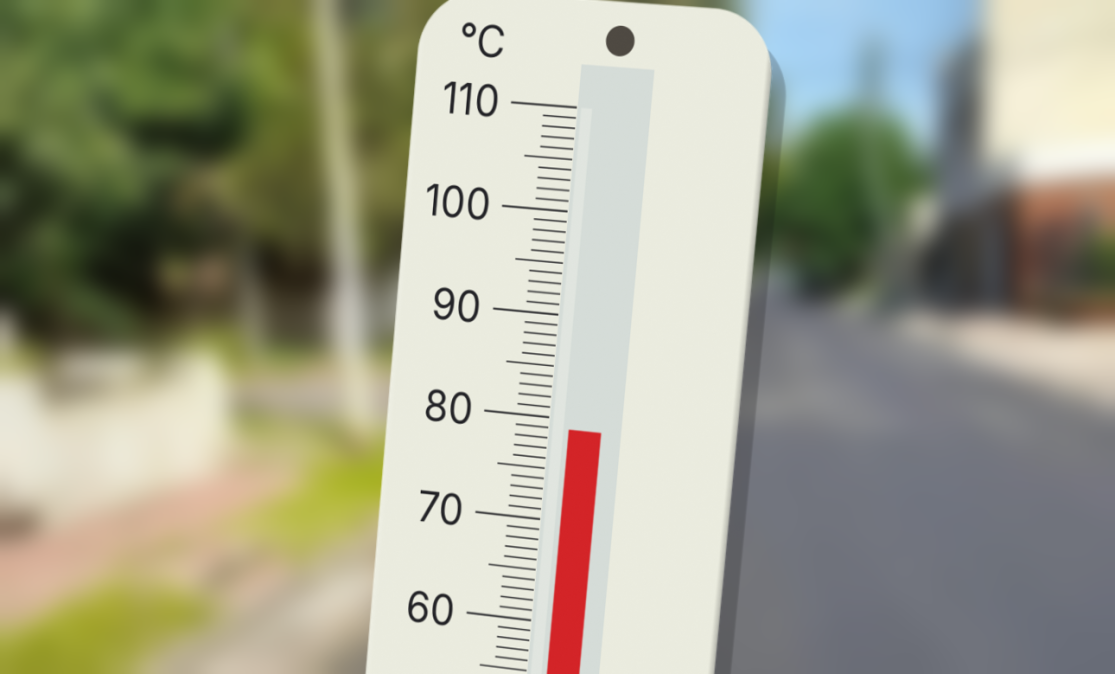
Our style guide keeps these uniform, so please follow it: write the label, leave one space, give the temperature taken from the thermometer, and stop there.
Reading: 79 °C
